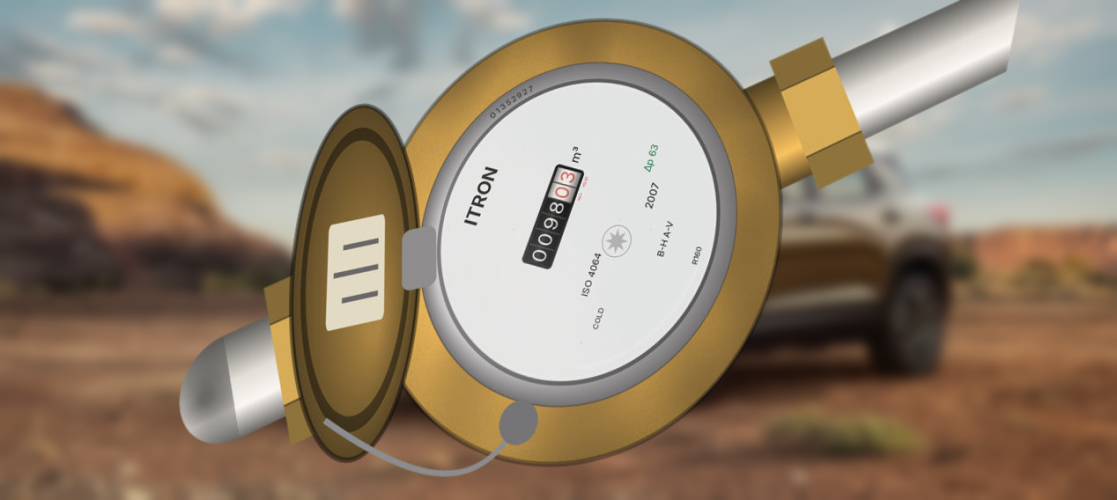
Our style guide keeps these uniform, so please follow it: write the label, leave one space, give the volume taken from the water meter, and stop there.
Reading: 98.03 m³
